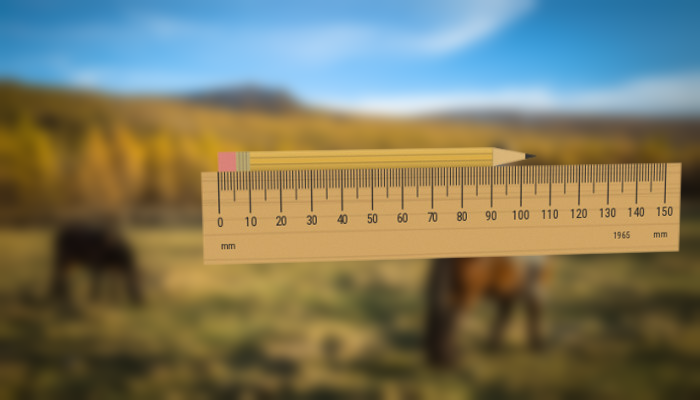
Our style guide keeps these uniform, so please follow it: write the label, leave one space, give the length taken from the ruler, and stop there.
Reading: 105 mm
